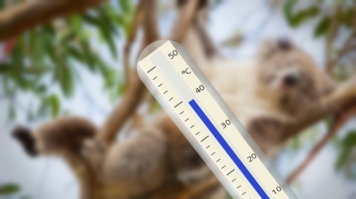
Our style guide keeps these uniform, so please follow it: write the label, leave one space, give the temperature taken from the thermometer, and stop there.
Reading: 39 °C
